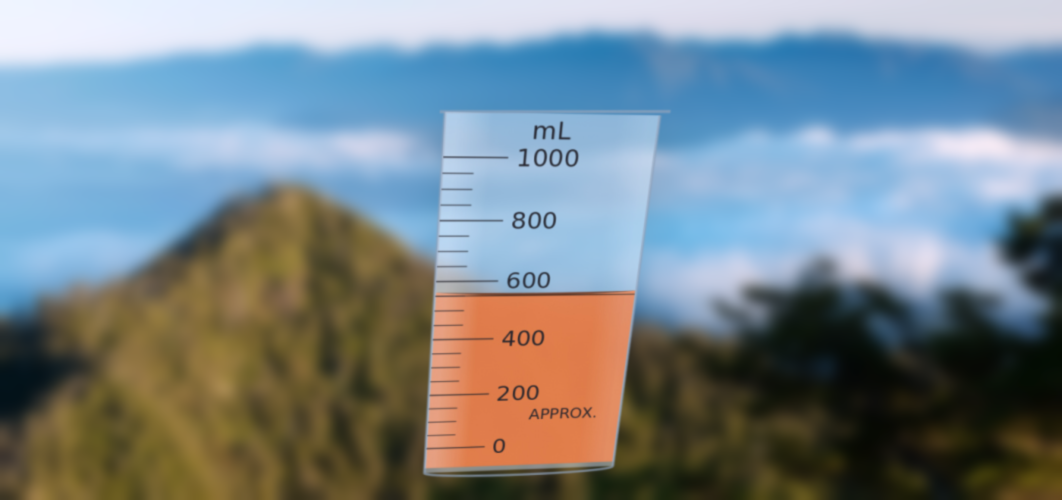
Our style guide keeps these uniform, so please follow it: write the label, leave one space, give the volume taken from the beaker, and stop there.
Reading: 550 mL
